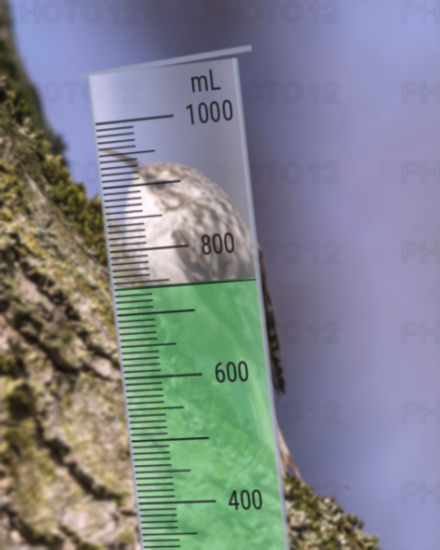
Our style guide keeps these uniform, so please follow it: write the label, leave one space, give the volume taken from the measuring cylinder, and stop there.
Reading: 740 mL
